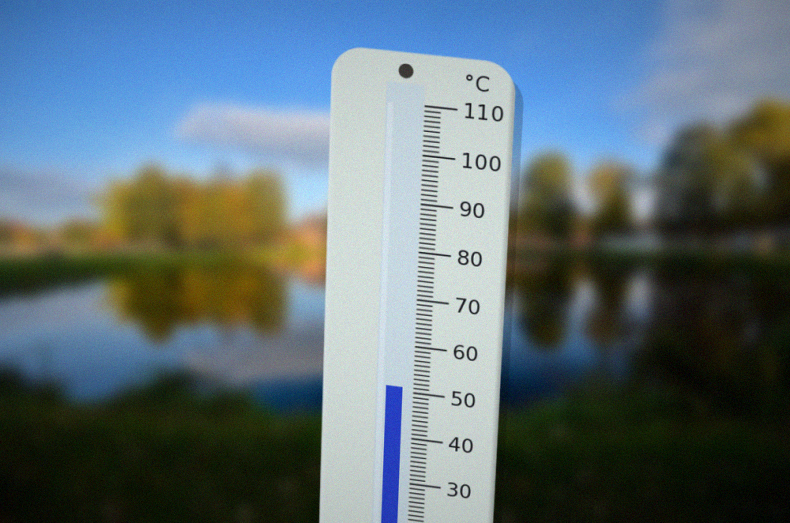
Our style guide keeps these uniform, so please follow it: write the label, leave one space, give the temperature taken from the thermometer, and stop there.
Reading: 51 °C
